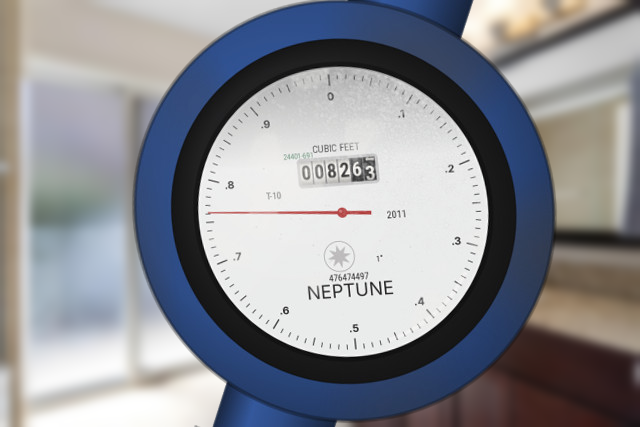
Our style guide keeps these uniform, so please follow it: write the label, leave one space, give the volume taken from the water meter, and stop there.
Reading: 8262.76 ft³
